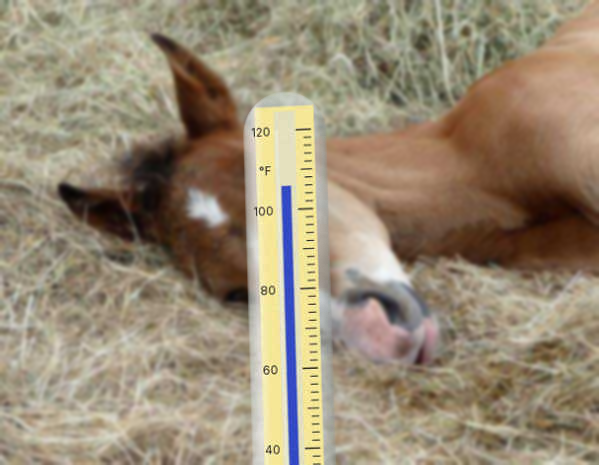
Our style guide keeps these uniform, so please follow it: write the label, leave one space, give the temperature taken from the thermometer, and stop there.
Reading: 106 °F
